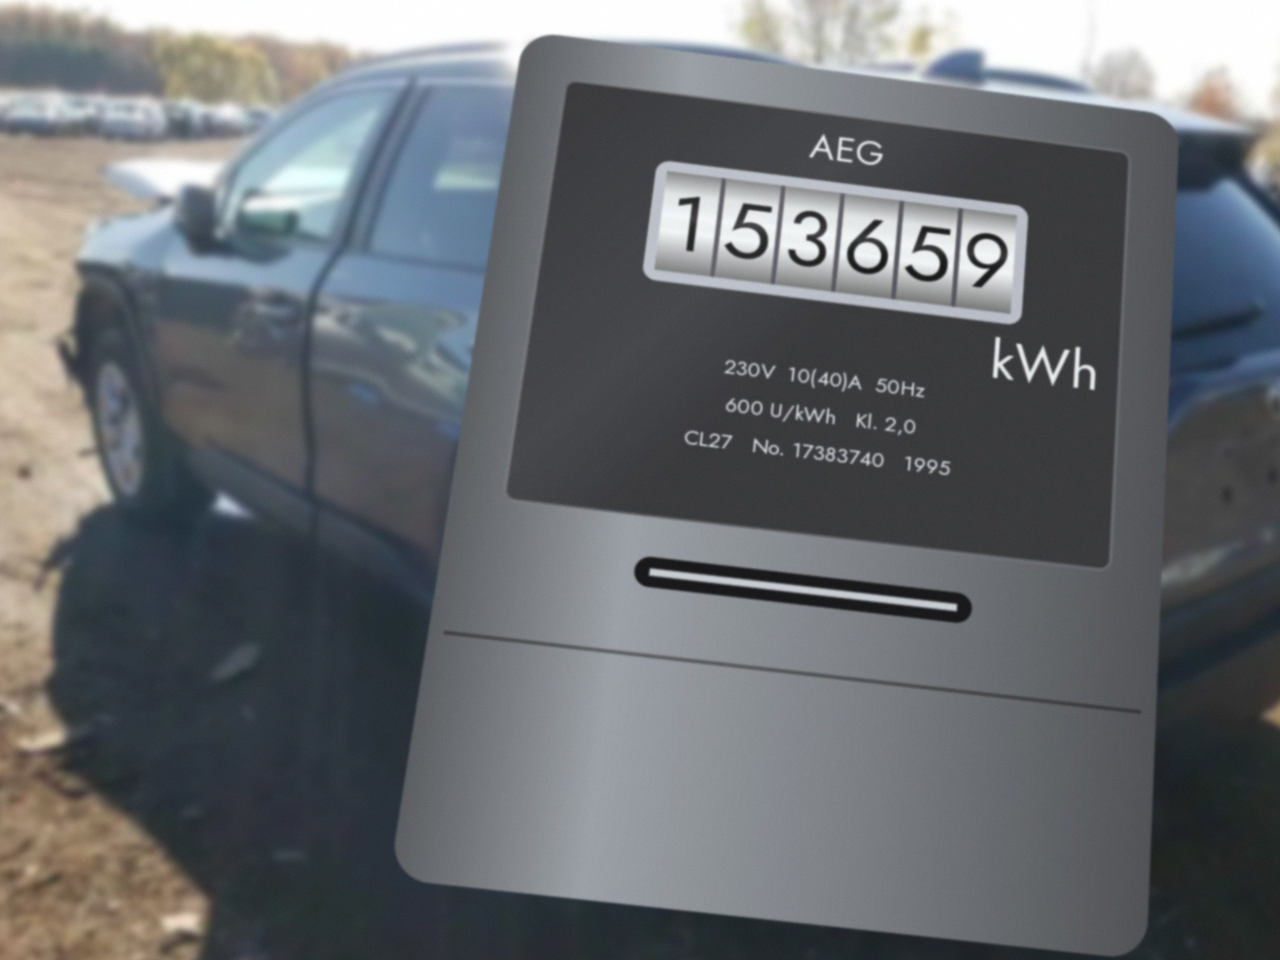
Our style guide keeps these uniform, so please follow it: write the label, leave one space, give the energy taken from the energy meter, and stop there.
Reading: 153659 kWh
